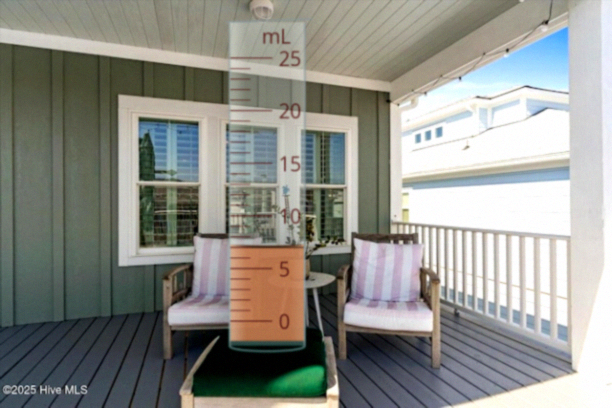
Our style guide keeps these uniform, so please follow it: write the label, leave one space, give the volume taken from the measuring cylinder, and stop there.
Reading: 7 mL
